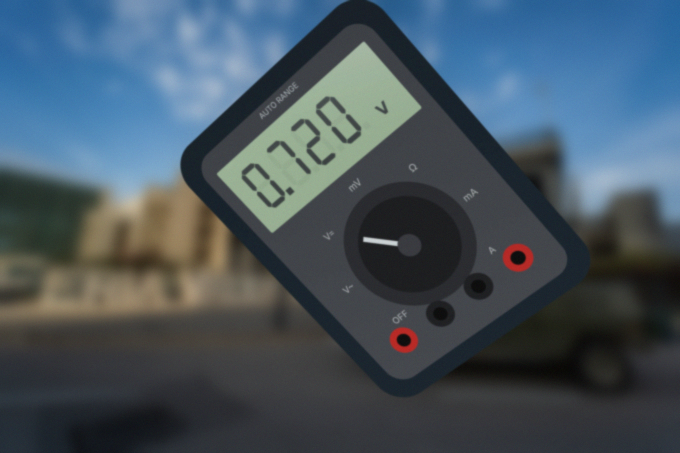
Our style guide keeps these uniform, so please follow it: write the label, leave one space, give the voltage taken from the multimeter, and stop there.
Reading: 0.720 V
